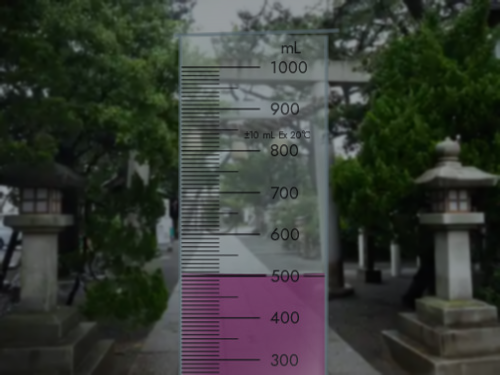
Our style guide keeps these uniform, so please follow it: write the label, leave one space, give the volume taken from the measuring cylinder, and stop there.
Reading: 500 mL
